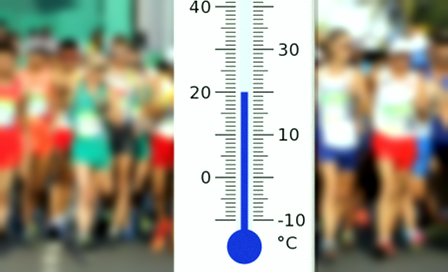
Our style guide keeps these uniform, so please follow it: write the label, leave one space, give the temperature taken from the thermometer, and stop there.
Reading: 20 °C
